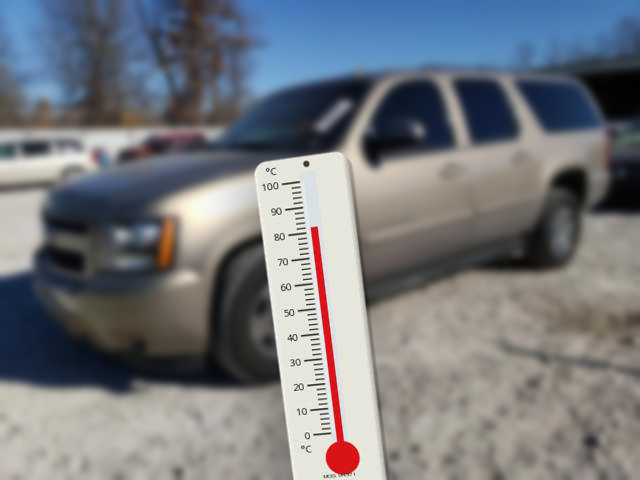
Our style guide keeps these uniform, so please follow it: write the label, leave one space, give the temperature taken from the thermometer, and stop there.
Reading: 82 °C
